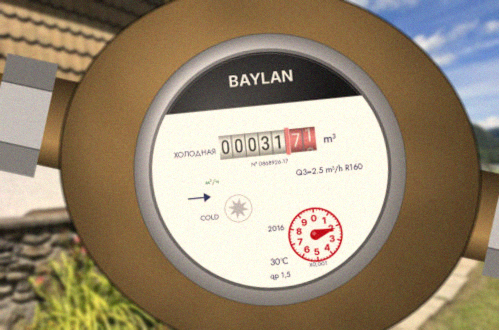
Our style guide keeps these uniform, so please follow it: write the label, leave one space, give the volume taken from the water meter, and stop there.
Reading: 31.712 m³
